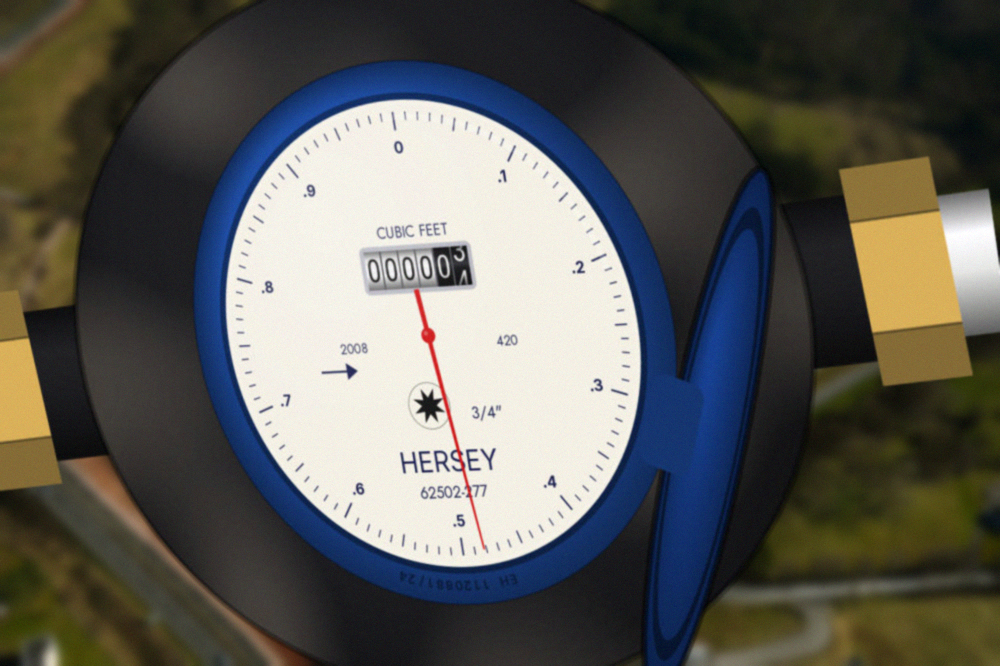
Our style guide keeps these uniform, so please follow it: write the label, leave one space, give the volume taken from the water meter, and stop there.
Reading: 3.48 ft³
